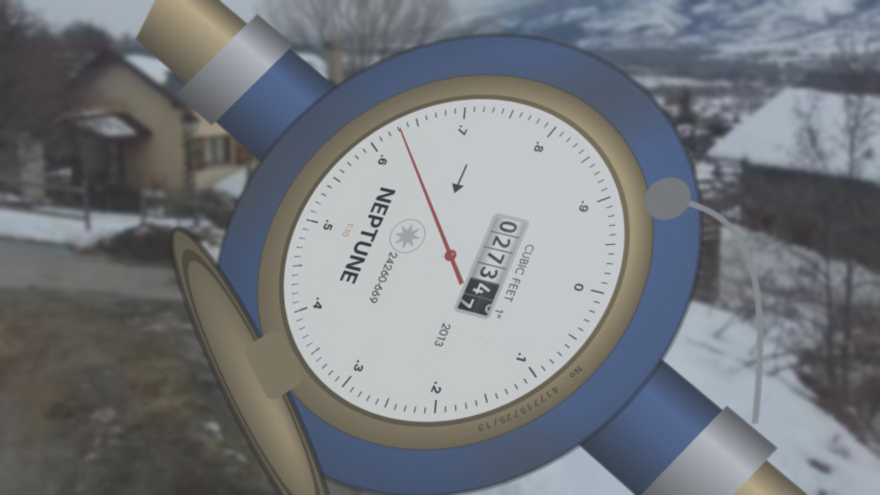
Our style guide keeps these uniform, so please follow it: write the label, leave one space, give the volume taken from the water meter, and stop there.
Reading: 27346.63 ft³
